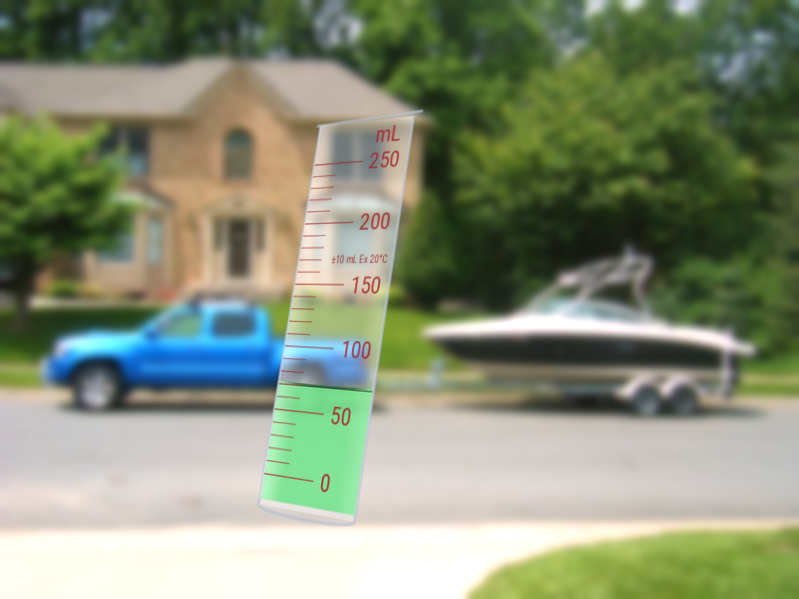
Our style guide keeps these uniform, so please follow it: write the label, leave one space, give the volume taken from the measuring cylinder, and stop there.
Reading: 70 mL
